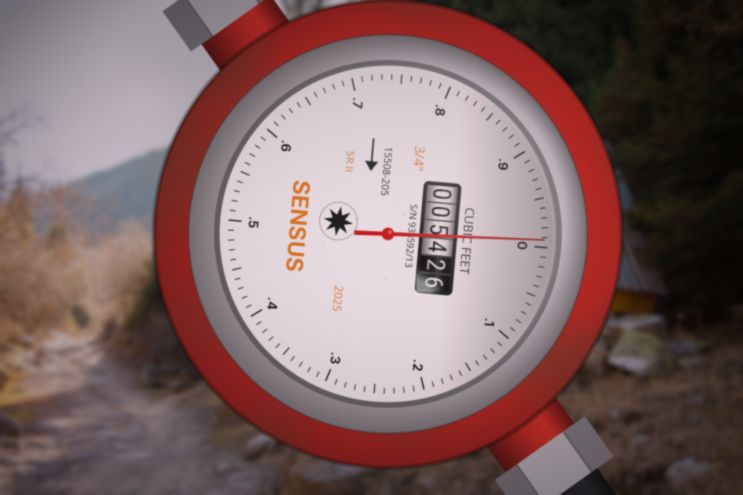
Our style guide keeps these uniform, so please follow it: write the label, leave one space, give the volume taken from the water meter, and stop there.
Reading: 5425.99 ft³
